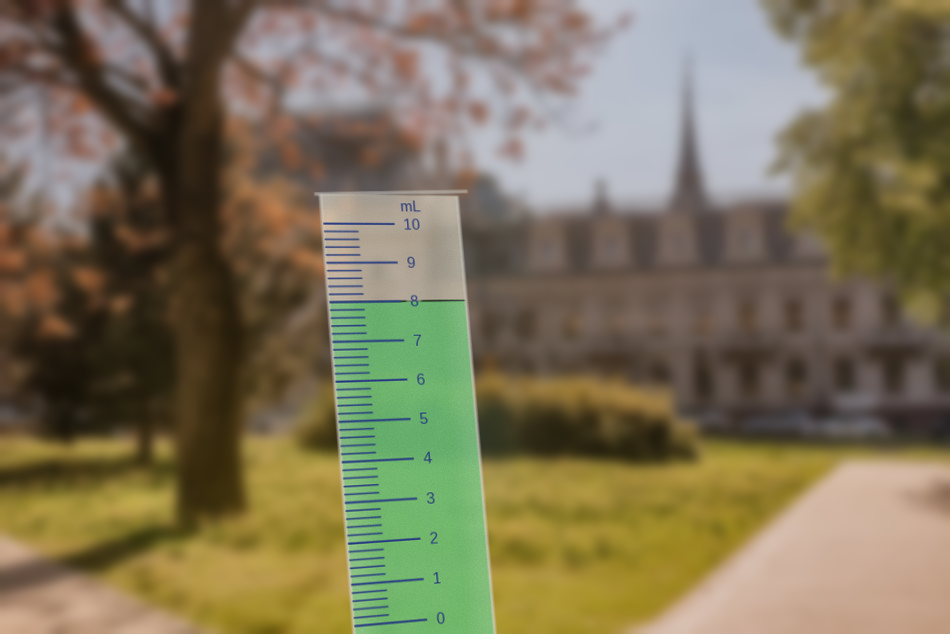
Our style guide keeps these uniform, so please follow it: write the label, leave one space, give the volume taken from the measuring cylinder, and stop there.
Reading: 8 mL
